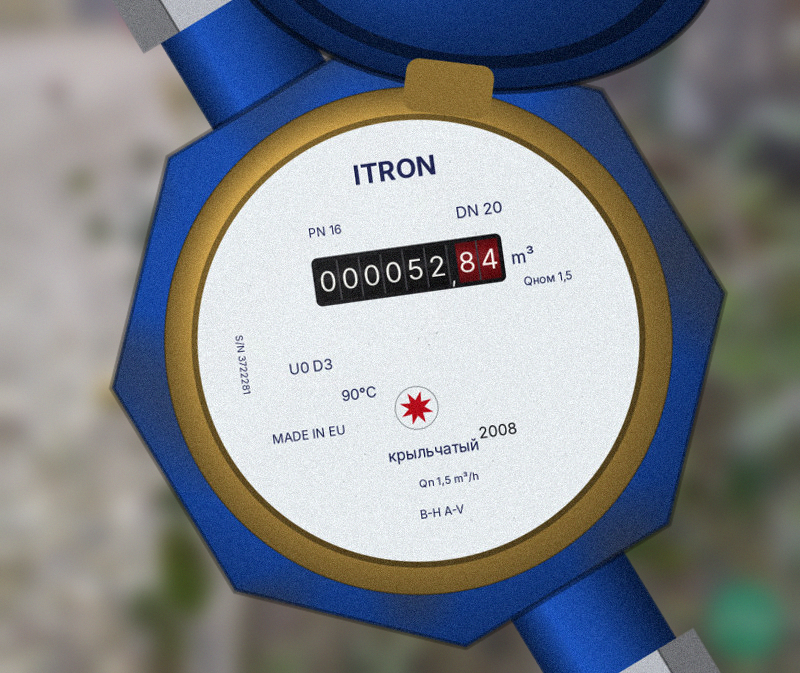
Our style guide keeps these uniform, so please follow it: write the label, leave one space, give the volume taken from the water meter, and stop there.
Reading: 52.84 m³
